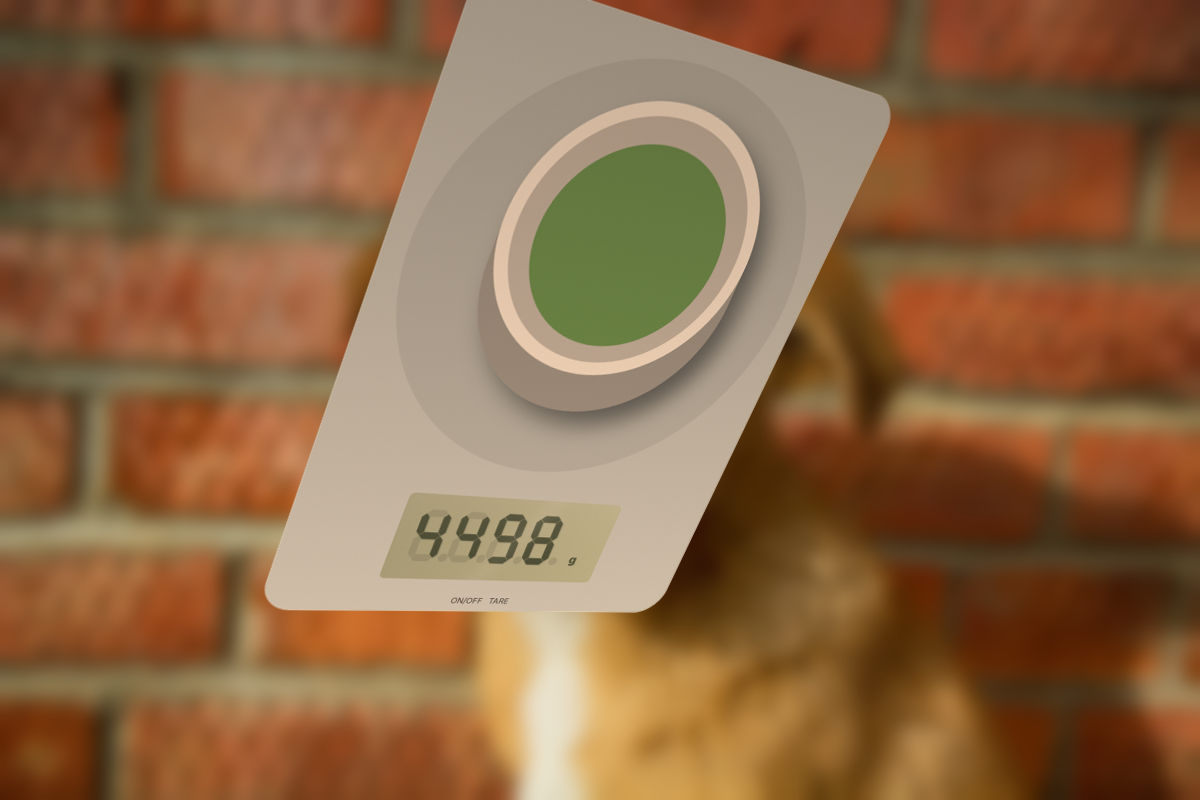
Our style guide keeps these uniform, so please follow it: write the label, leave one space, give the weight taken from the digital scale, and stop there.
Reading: 4498 g
